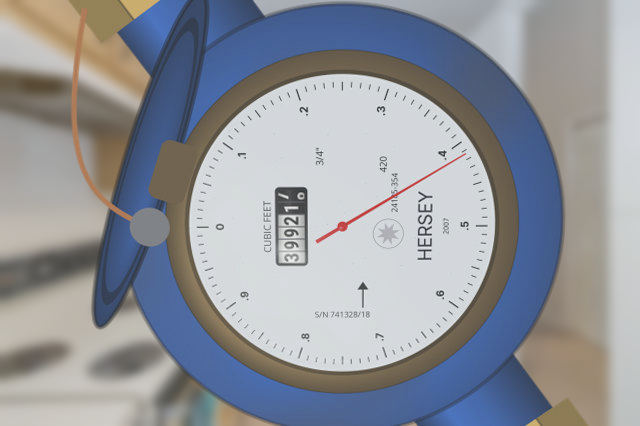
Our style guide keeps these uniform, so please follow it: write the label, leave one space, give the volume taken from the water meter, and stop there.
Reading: 399217.41 ft³
